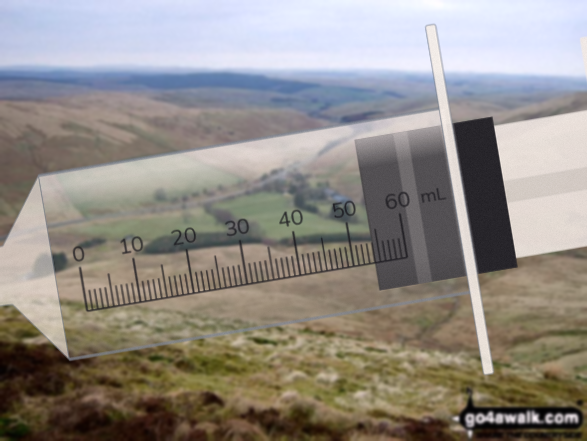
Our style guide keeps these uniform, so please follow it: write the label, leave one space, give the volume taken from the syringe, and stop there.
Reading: 54 mL
